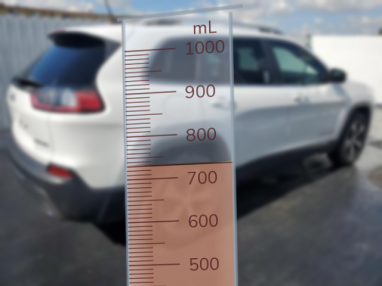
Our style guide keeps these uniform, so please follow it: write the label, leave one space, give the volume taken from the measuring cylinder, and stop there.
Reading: 730 mL
